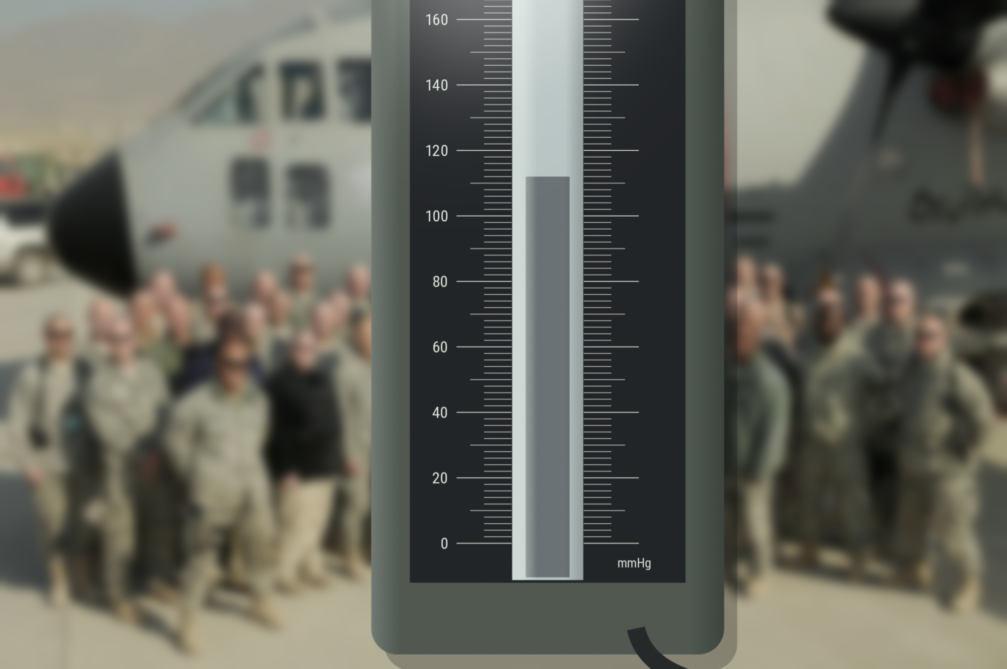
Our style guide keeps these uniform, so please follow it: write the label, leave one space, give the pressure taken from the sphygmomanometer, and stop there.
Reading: 112 mmHg
